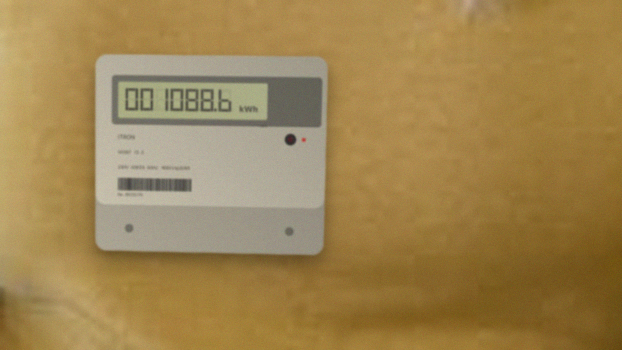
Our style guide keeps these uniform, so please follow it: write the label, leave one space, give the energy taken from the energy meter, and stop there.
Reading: 1088.6 kWh
